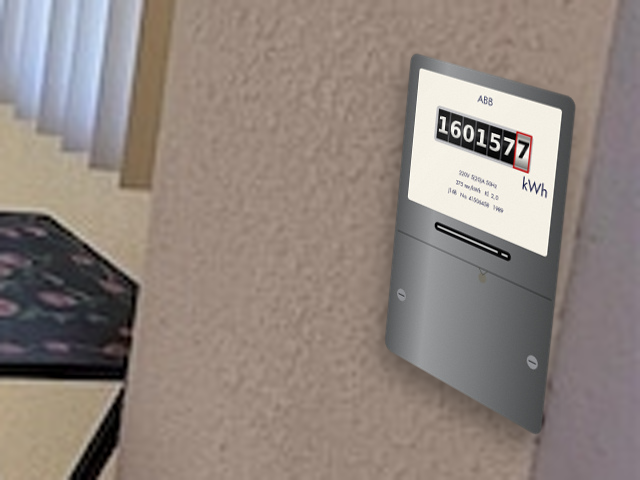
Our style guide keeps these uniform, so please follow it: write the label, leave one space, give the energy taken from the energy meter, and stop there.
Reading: 160157.7 kWh
